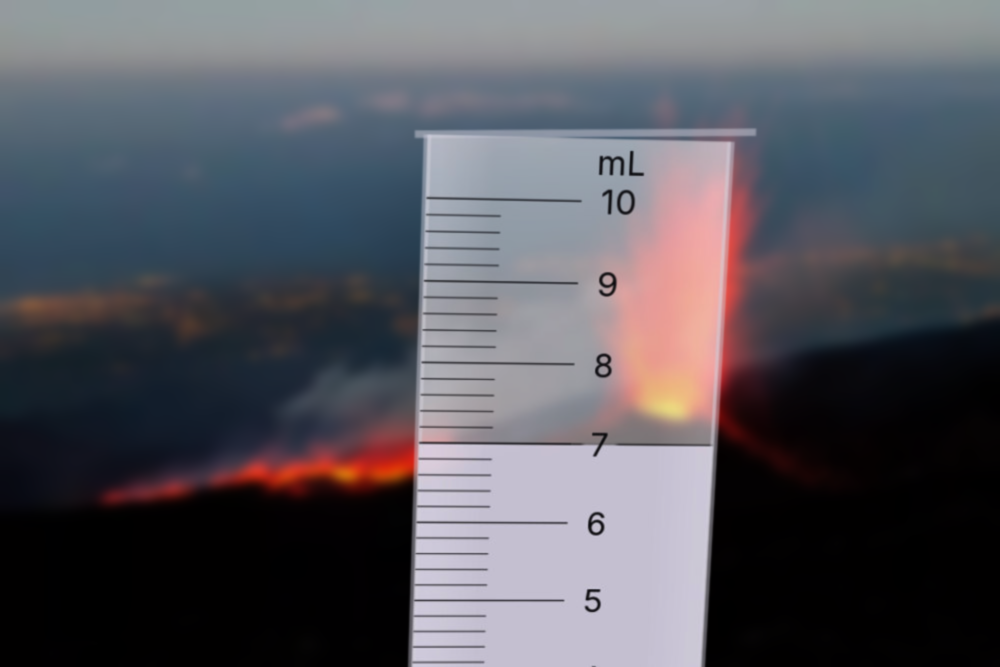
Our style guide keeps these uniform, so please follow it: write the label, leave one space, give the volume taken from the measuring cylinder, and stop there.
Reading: 7 mL
